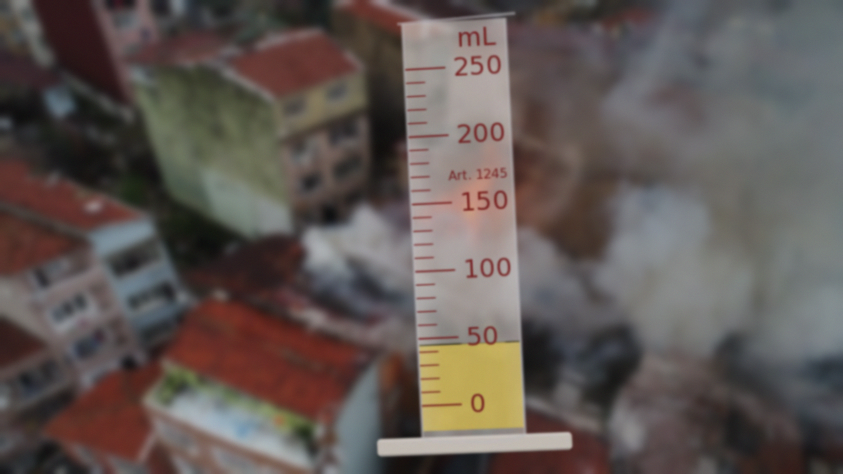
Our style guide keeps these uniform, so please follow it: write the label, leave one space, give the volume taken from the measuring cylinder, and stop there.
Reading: 45 mL
